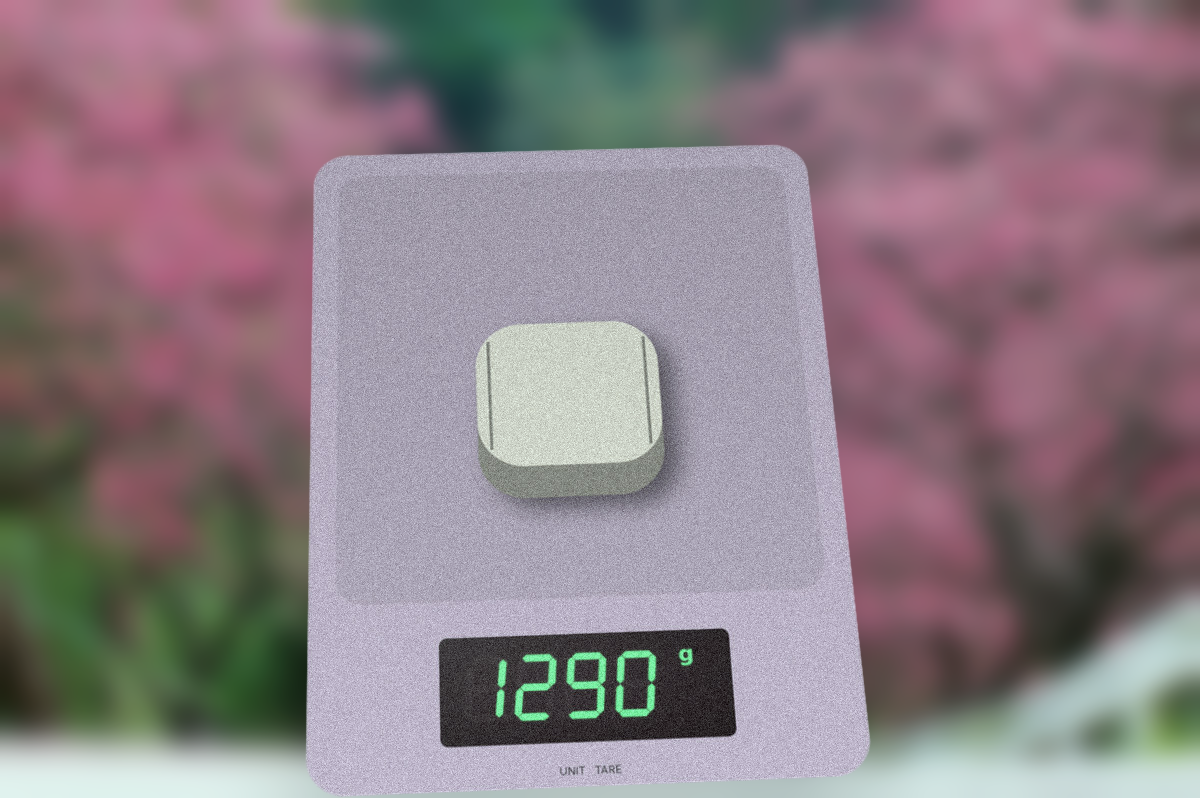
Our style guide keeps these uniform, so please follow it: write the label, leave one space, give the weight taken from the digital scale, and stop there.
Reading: 1290 g
